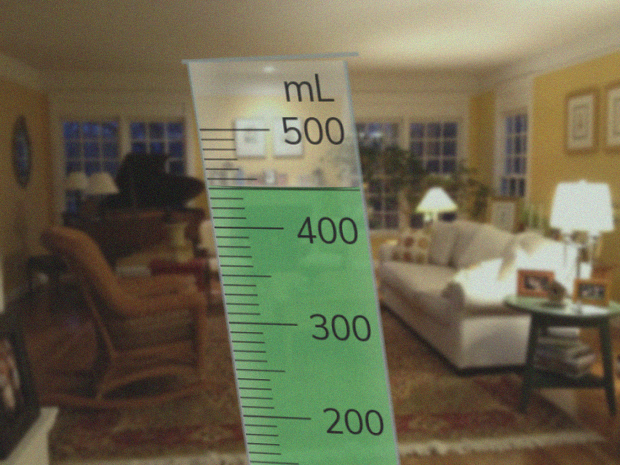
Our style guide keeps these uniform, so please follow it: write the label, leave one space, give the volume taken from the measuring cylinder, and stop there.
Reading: 440 mL
